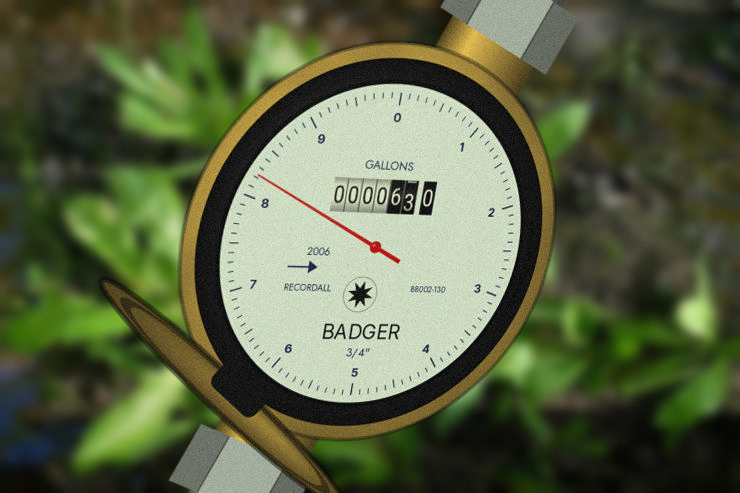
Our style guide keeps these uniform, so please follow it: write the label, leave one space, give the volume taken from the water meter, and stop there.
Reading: 628.2 gal
